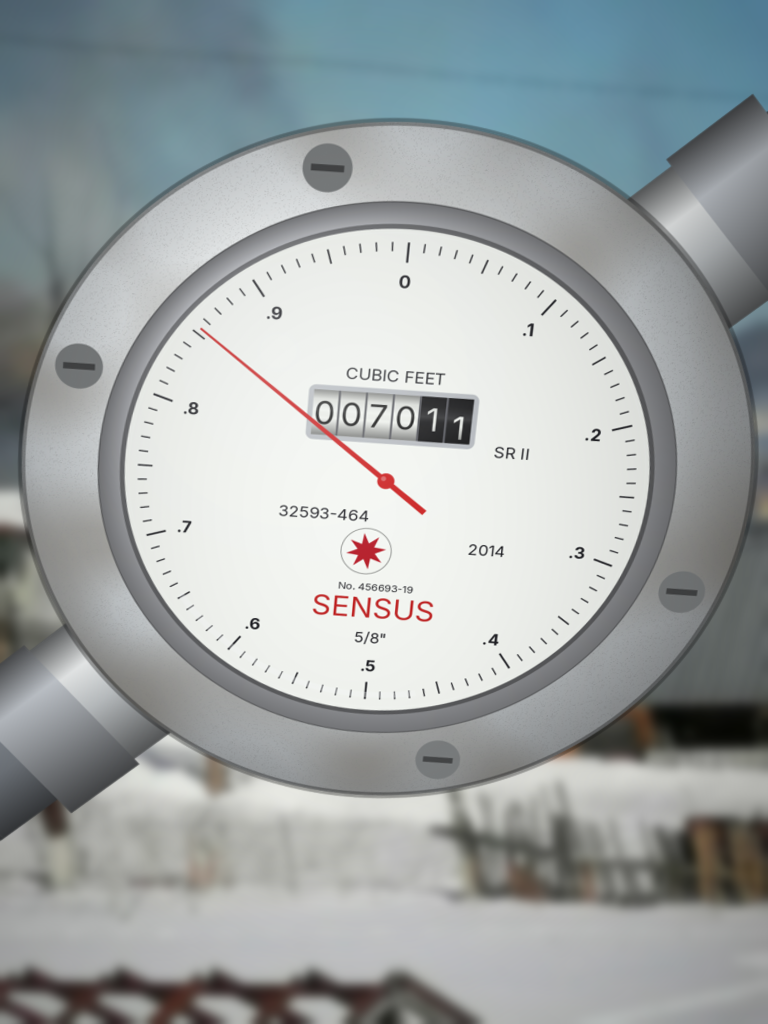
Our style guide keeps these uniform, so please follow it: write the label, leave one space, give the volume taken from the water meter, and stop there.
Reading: 7010.85 ft³
